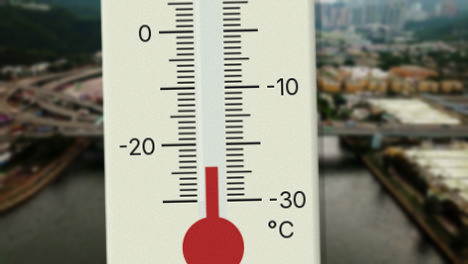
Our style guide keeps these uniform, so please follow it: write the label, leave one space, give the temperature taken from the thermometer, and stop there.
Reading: -24 °C
